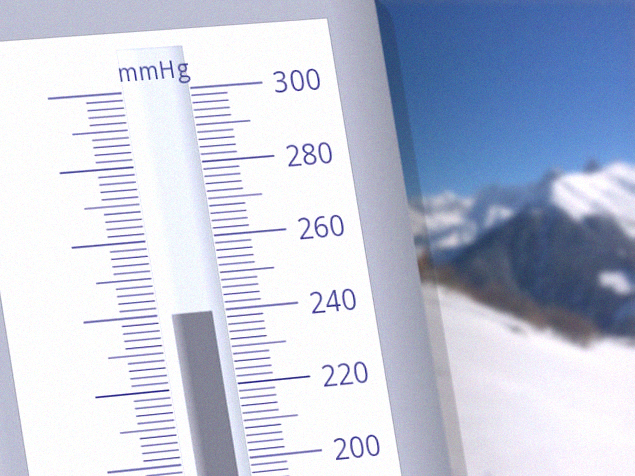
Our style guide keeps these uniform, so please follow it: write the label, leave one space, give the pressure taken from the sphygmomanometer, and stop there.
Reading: 240 mmHg
